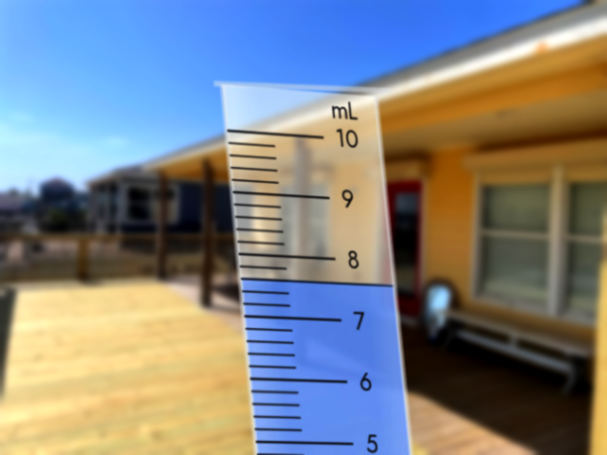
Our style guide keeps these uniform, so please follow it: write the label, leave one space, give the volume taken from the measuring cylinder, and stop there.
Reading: 7.6 mL
